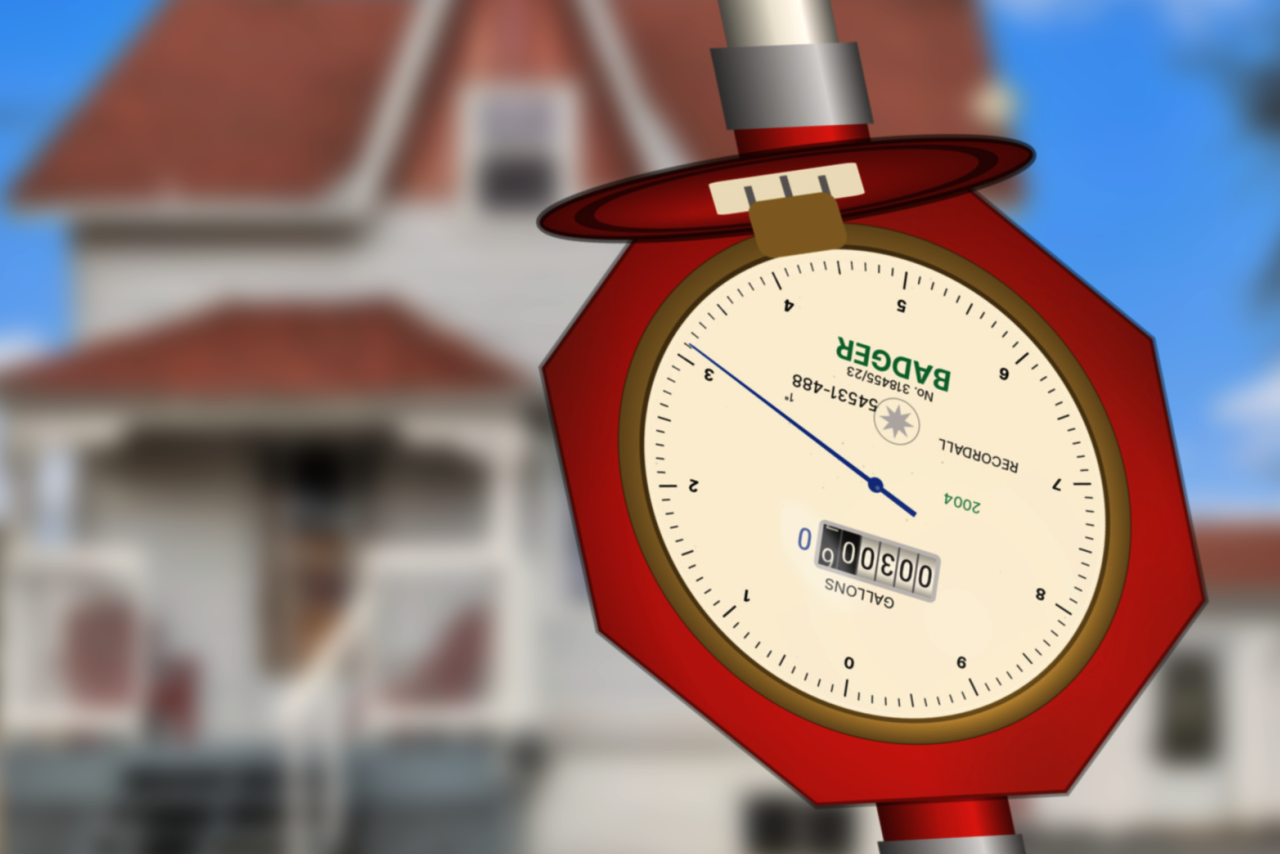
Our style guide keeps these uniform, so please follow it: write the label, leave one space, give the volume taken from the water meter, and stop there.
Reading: 30063.1 gal
